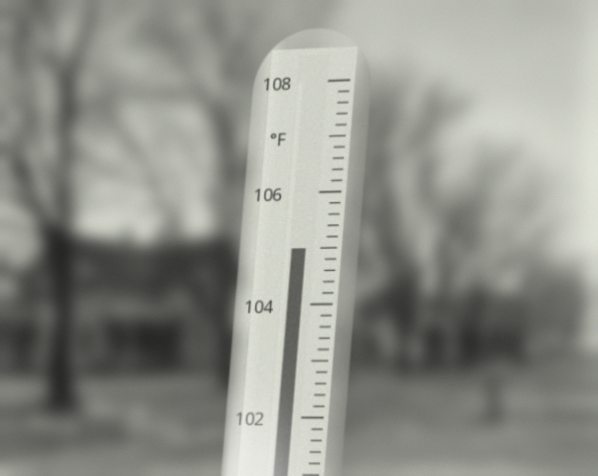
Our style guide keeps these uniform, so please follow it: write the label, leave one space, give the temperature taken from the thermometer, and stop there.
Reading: 105 °F
